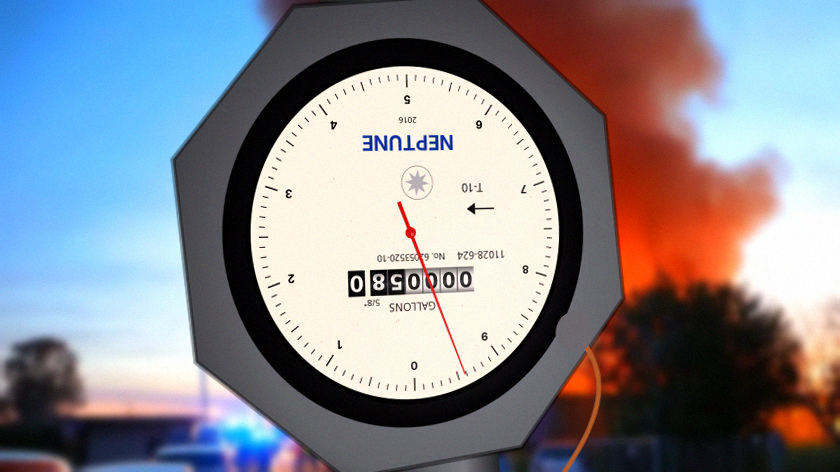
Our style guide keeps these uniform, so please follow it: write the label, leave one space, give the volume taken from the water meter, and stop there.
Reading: 579.4 gal
